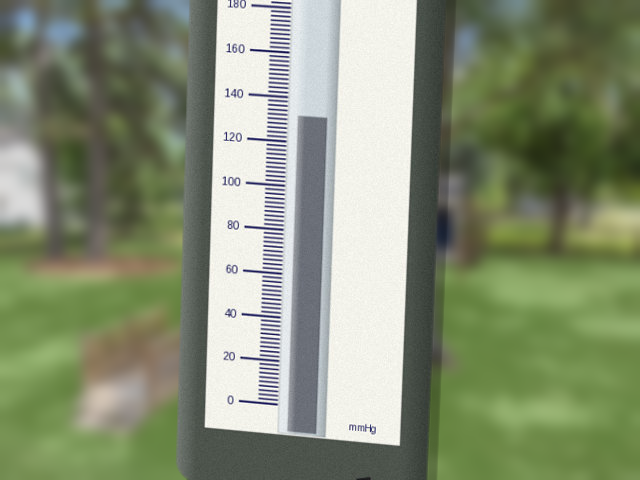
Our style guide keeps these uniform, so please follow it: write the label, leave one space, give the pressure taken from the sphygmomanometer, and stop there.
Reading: 132 mmHg
